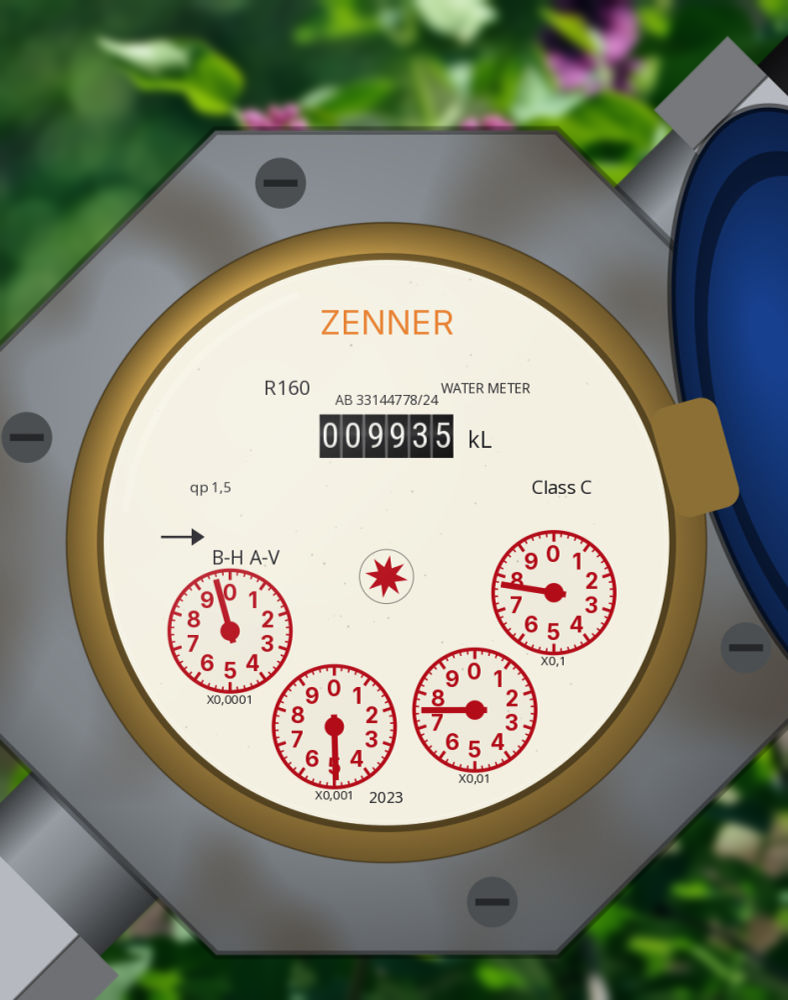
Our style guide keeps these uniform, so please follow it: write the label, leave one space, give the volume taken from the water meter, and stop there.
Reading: 9935.7749 kL
